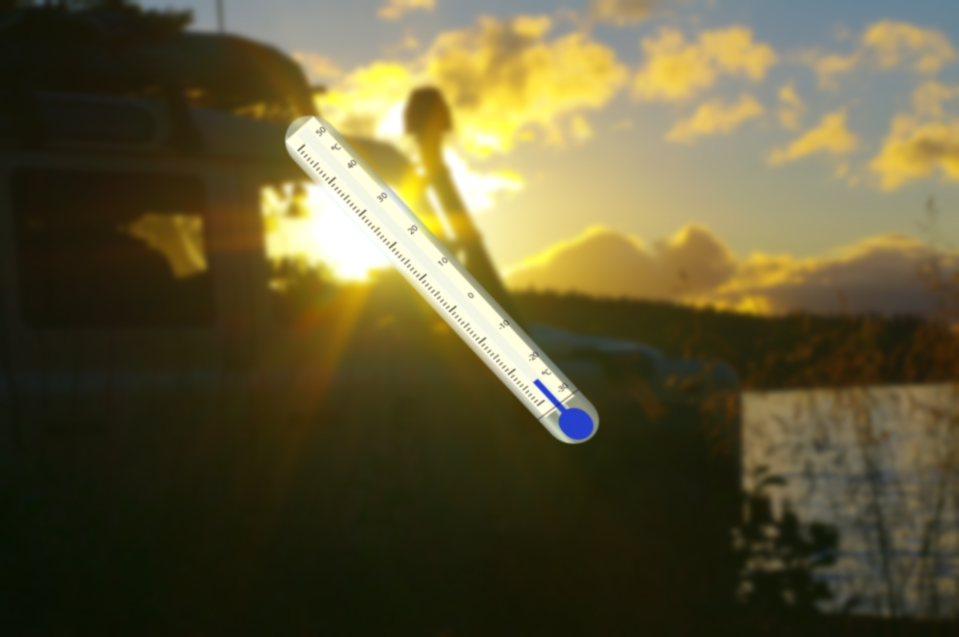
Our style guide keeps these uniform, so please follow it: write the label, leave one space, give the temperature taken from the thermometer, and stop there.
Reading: -25 °C
